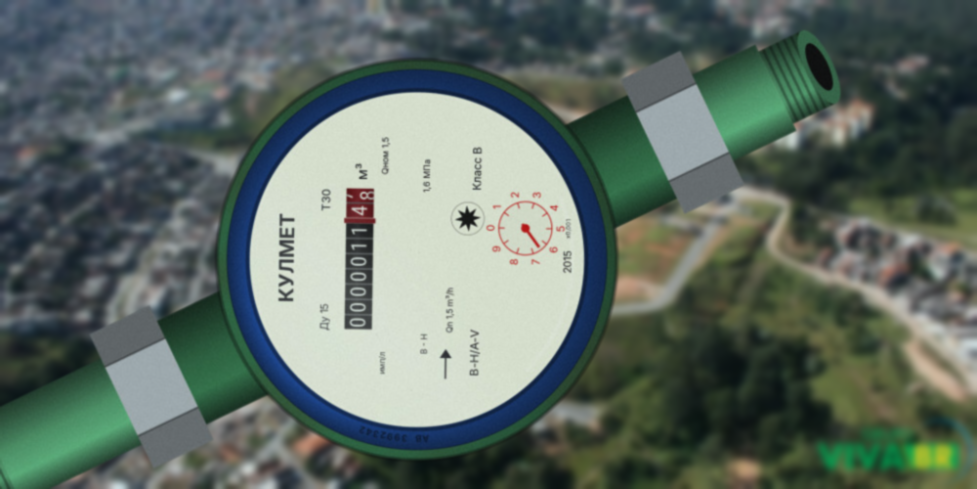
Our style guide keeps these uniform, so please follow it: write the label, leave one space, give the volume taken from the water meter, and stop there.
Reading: 11.476 m³
